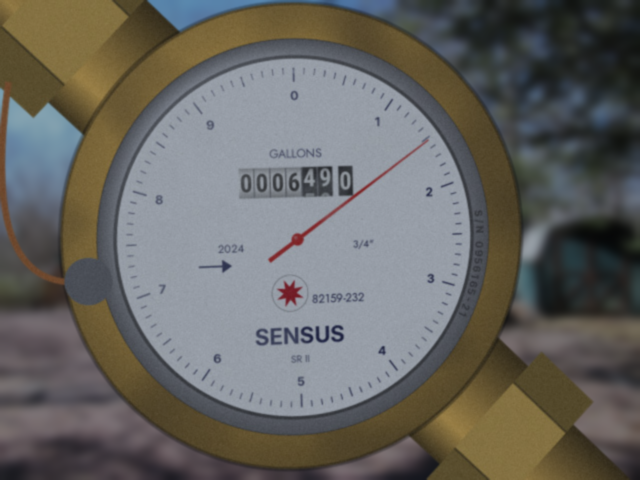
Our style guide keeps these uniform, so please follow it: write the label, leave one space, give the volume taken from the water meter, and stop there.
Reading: 6491.5 gal
